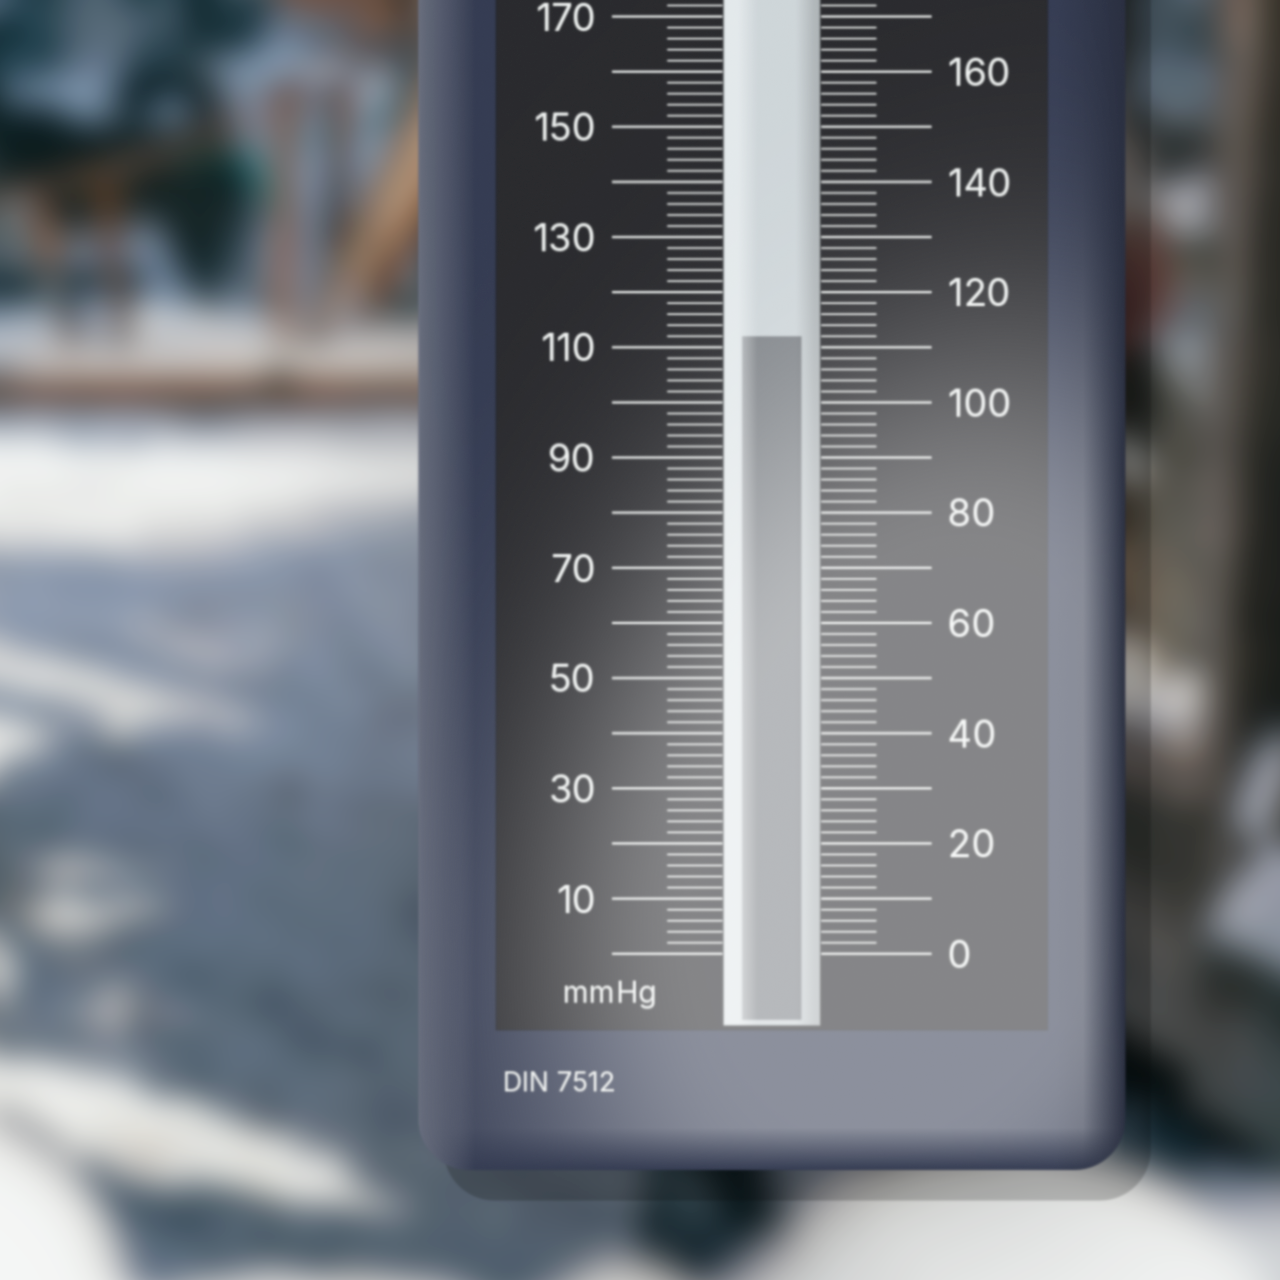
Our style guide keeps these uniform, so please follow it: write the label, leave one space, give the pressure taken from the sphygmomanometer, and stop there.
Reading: 112 mmHg
